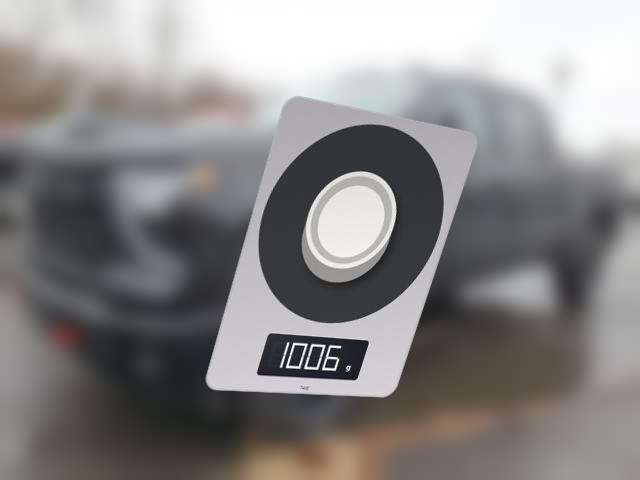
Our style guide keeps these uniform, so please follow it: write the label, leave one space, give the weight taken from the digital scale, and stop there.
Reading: 1006 g
